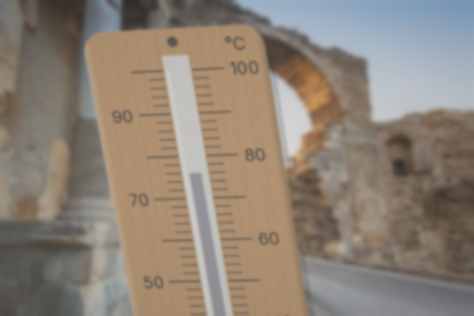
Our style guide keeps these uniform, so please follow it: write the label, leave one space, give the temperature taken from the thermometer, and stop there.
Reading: 76 °C
